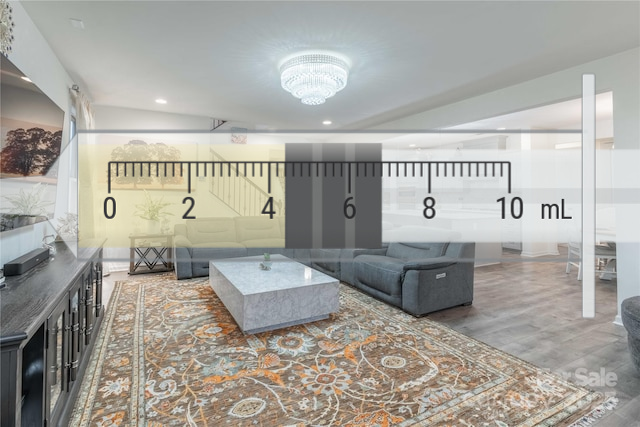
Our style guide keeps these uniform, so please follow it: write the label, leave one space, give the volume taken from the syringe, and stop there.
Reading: 4.4 mL
